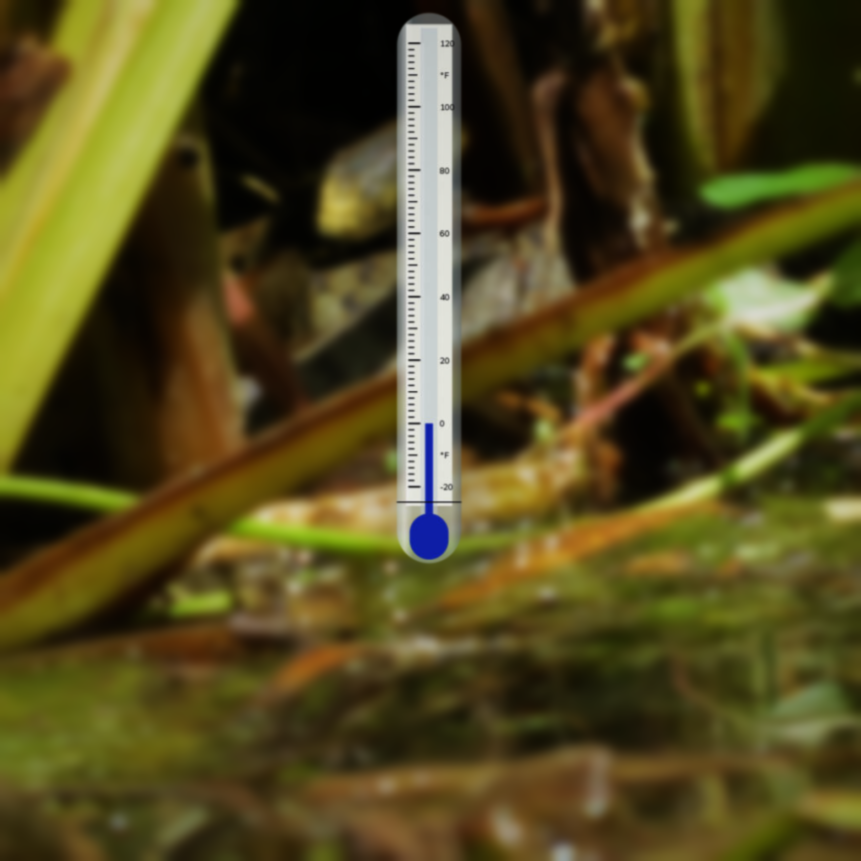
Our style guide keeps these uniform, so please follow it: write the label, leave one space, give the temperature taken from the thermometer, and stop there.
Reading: 0 °F
